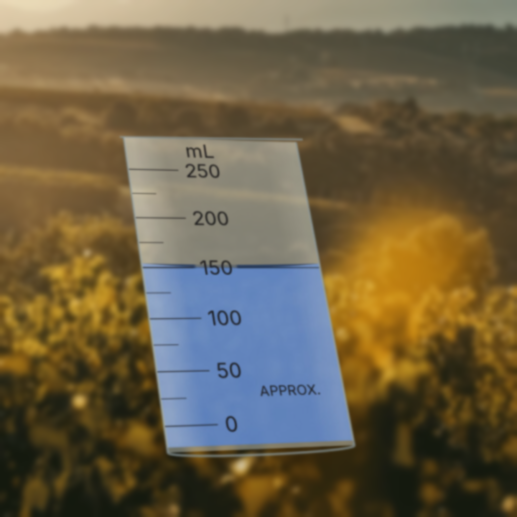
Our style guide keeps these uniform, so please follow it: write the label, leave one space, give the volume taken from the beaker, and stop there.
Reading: 150 mL
